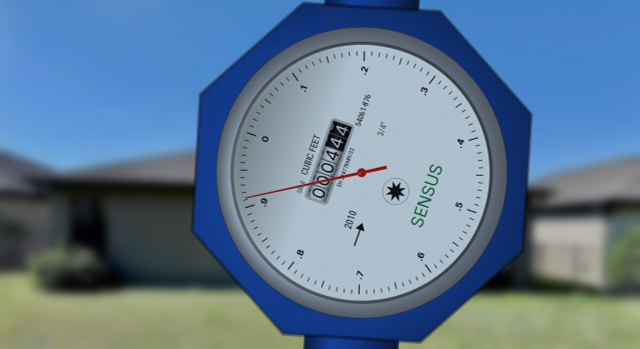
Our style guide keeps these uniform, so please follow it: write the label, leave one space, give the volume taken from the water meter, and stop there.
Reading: 443.91 ft³
